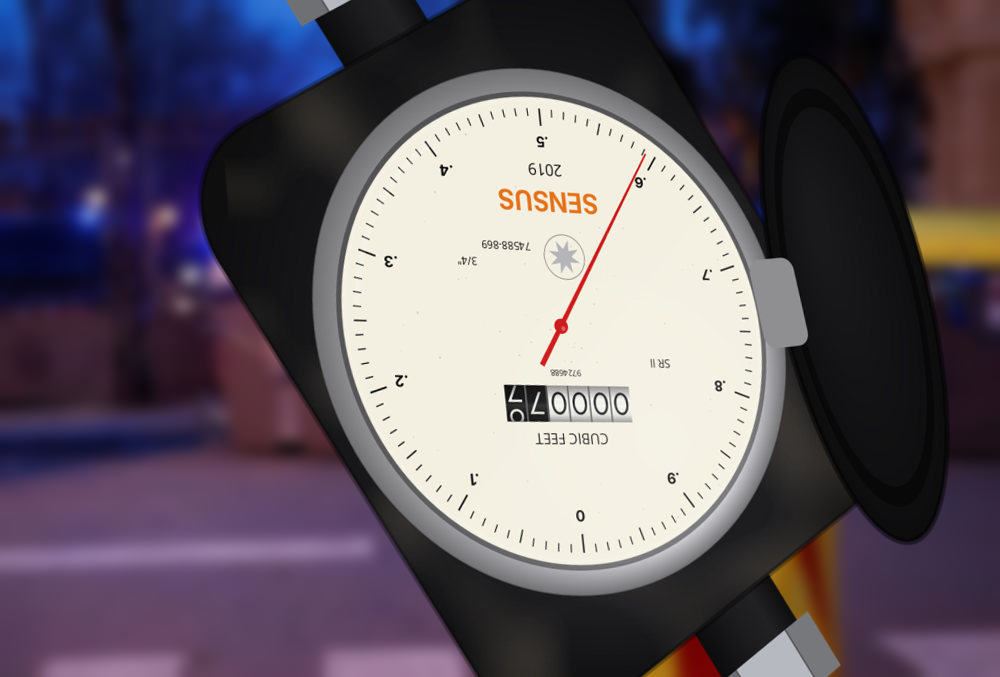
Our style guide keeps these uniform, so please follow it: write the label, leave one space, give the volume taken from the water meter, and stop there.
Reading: 76.59 ft³
